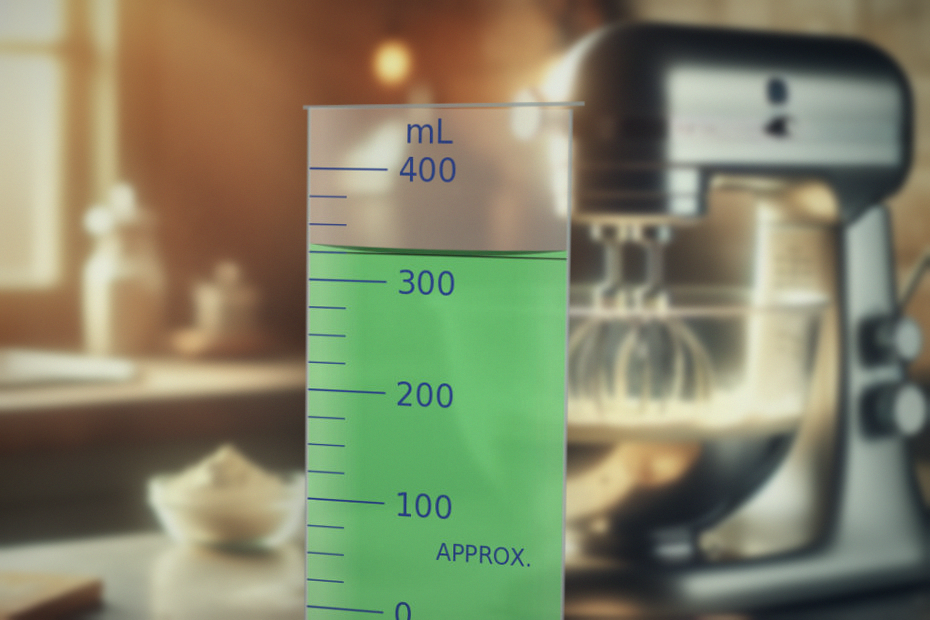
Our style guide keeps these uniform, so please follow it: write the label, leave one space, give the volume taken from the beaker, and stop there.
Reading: 325 mL
